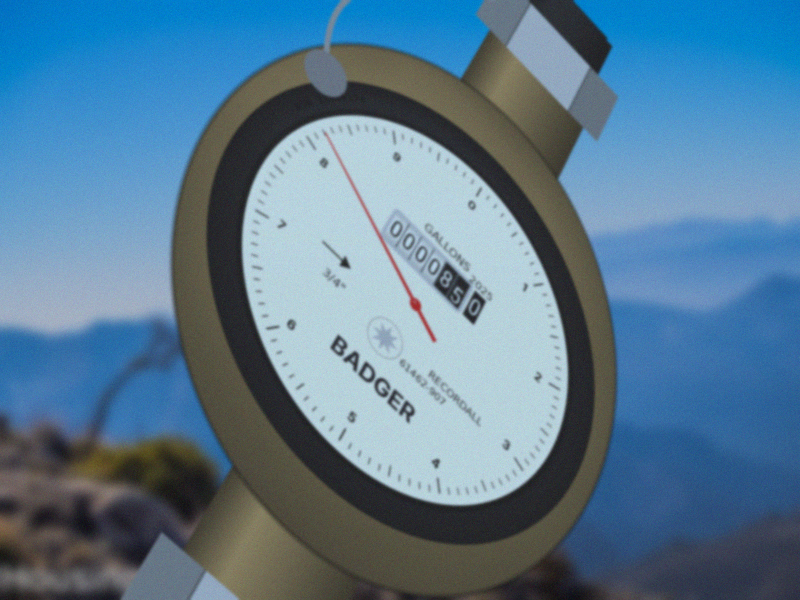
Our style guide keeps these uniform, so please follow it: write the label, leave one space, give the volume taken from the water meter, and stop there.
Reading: 848.2 gal
